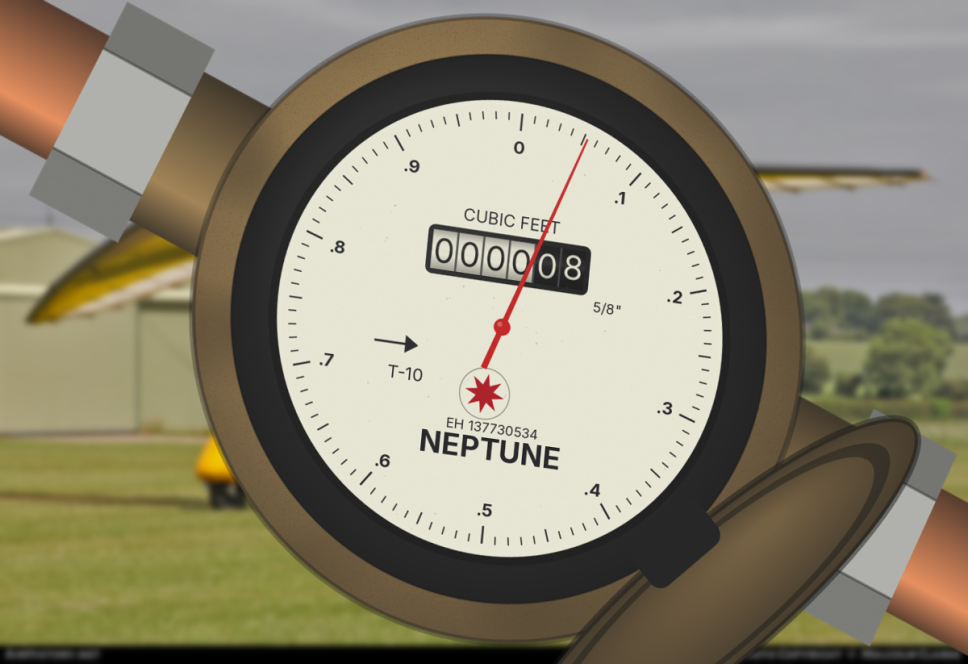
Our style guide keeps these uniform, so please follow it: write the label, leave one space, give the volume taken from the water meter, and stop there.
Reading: 8.05 ft³
